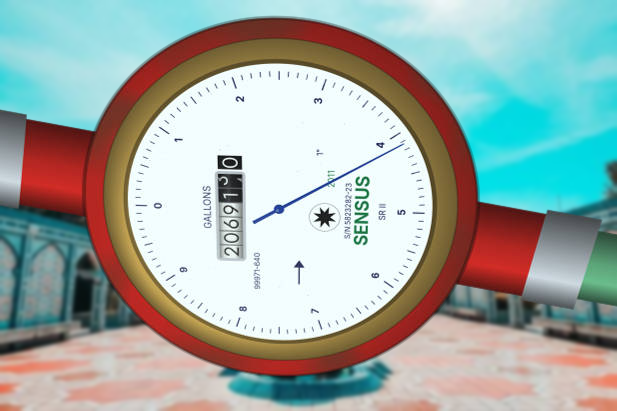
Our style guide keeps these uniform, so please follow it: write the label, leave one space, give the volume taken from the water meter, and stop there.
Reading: 2069134.1 gal
